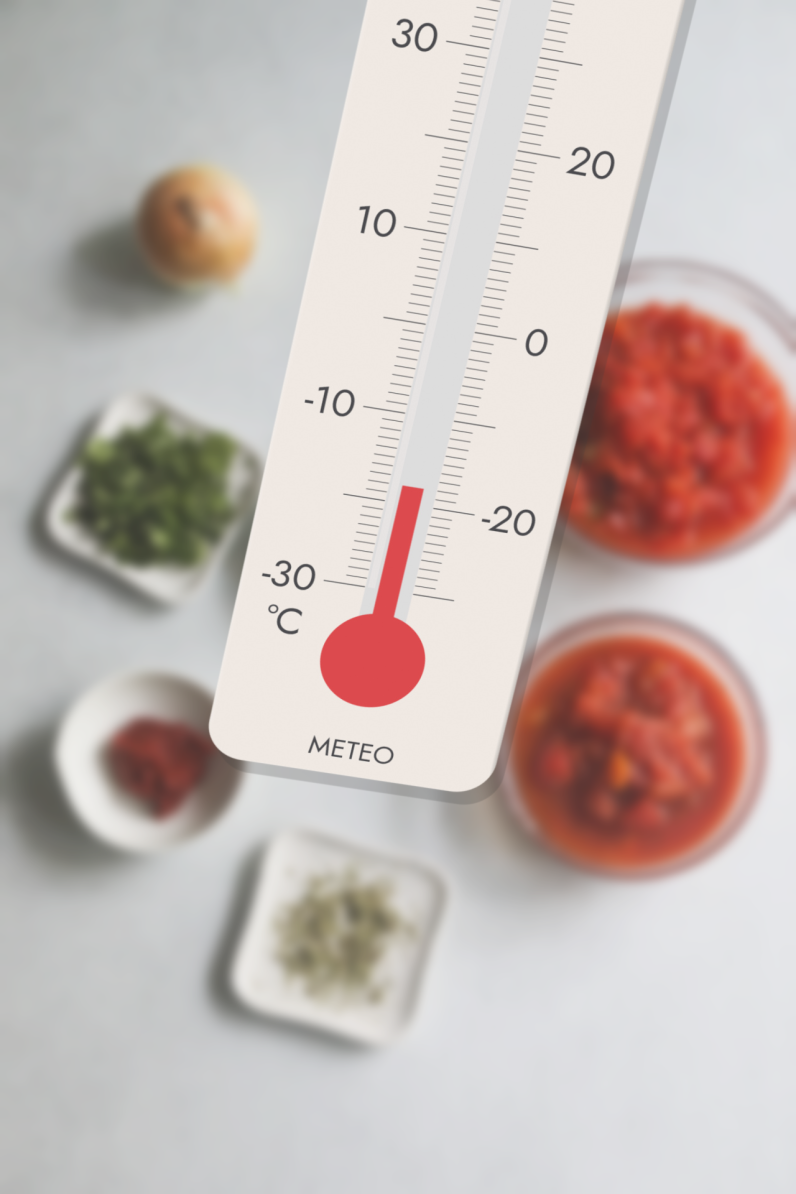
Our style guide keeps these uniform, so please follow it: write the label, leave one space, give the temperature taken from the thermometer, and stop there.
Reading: -18 °C
